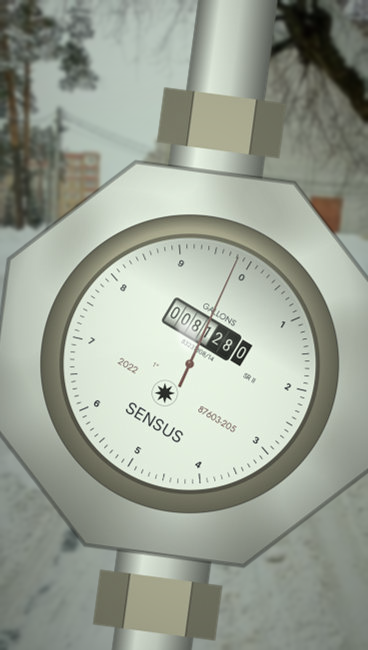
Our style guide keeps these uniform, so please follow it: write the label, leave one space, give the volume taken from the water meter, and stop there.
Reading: 81279.8 gal
